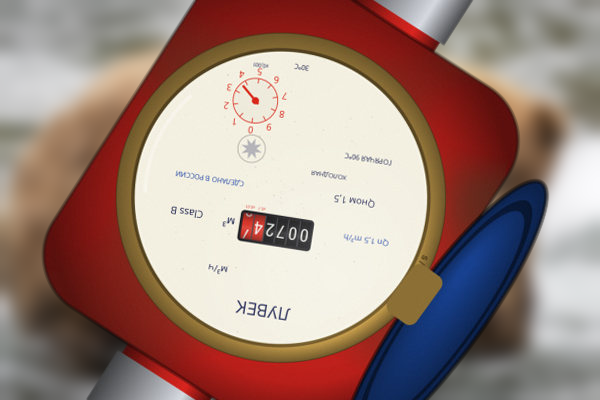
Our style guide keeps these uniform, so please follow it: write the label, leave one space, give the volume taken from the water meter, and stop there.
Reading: 72.473 m³
